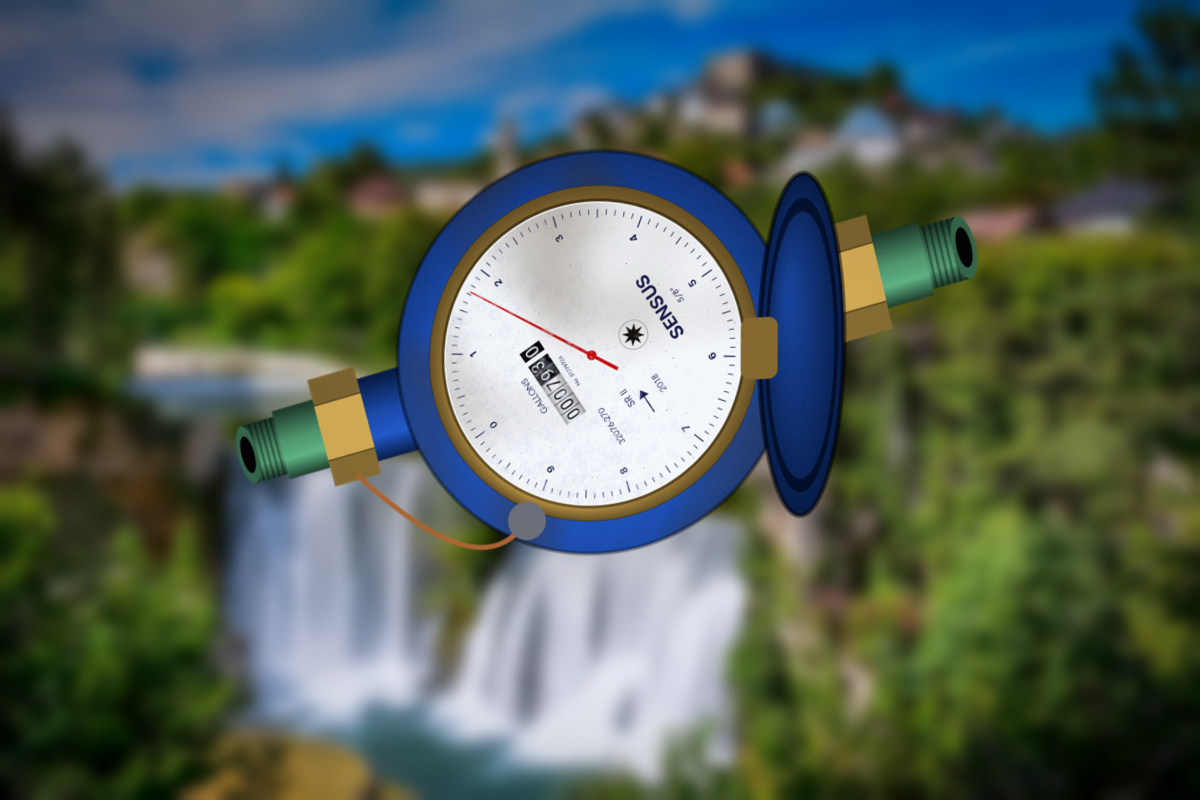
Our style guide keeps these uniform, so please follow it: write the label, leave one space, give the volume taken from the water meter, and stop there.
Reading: 7931.7 gal
